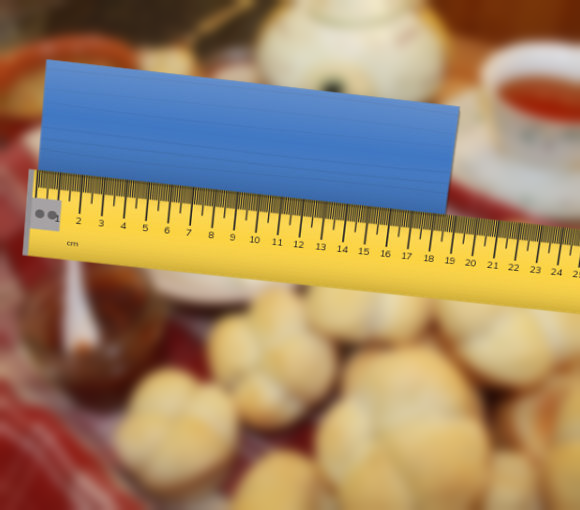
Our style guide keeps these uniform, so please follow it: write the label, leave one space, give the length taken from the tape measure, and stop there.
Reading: 18.5 cm
